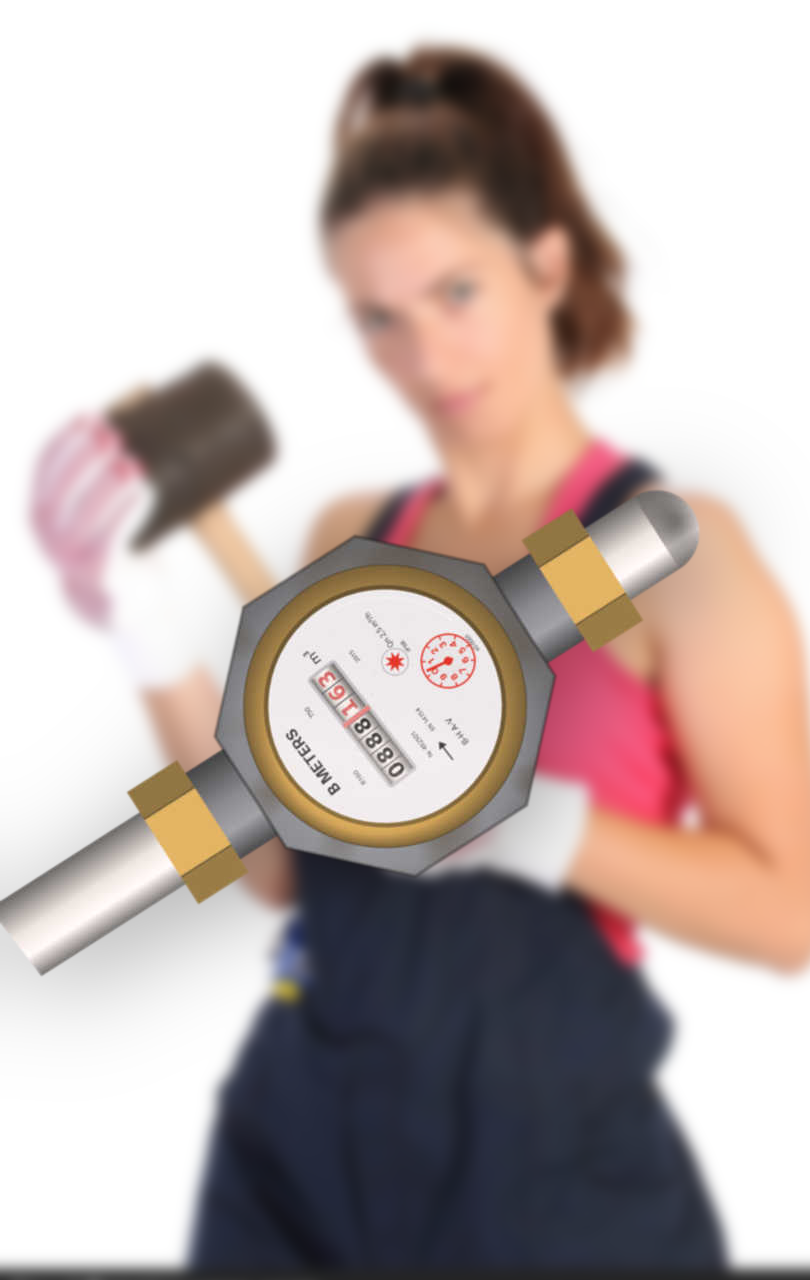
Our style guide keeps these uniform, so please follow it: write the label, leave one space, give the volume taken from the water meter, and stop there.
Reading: 888.1630 m³
